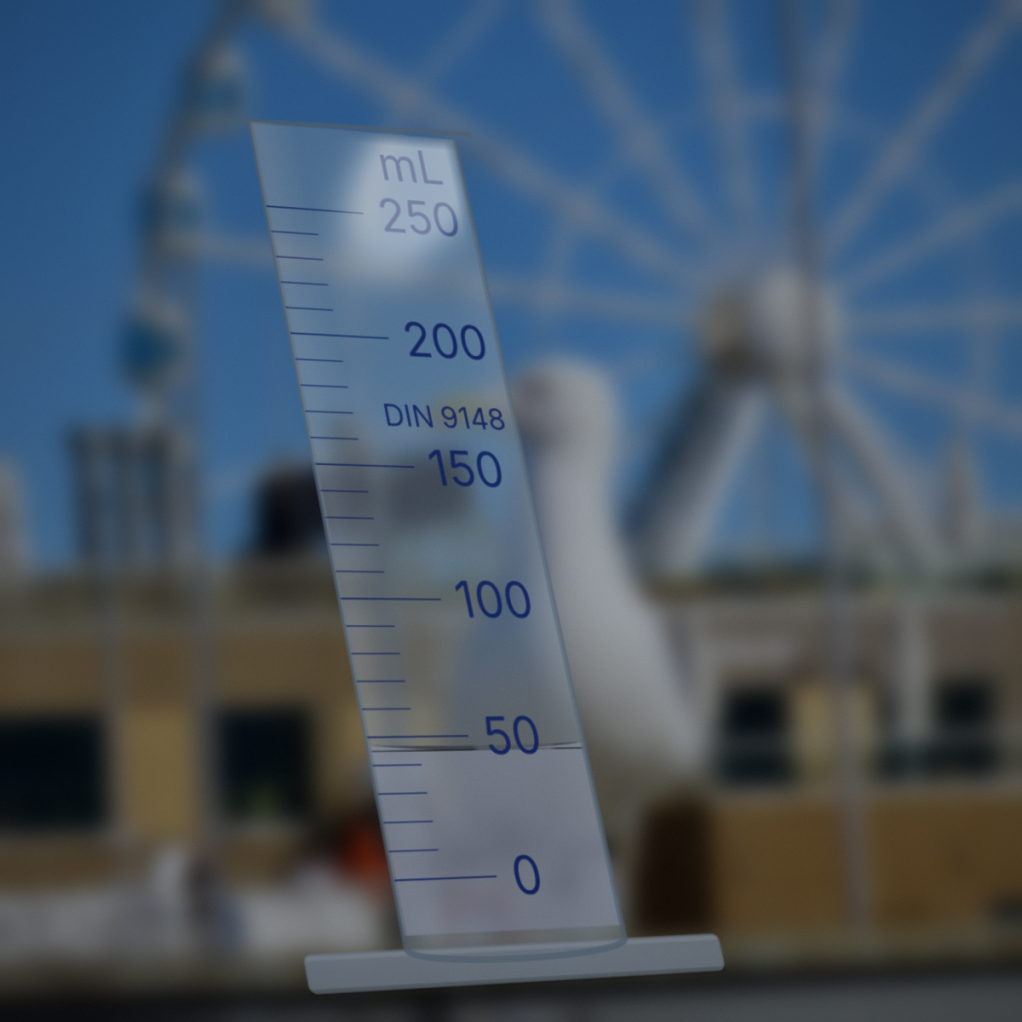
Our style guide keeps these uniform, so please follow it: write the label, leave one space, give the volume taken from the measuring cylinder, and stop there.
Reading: 45 mL
